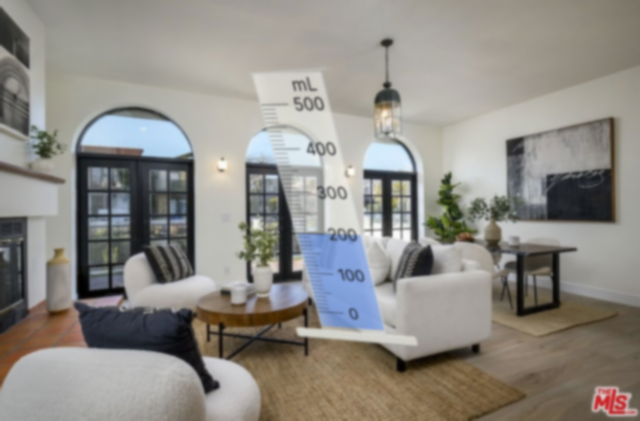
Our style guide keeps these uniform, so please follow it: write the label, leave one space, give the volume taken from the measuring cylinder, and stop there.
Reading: 200 mL
